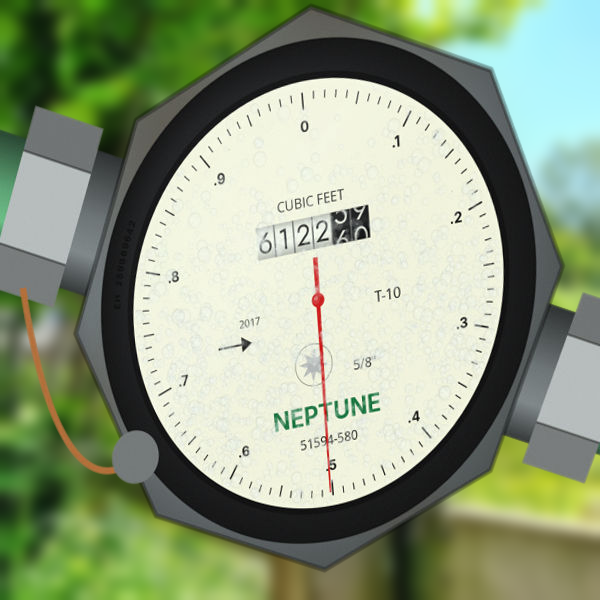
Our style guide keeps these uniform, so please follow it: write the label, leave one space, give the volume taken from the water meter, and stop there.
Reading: 612259.50 ft³
